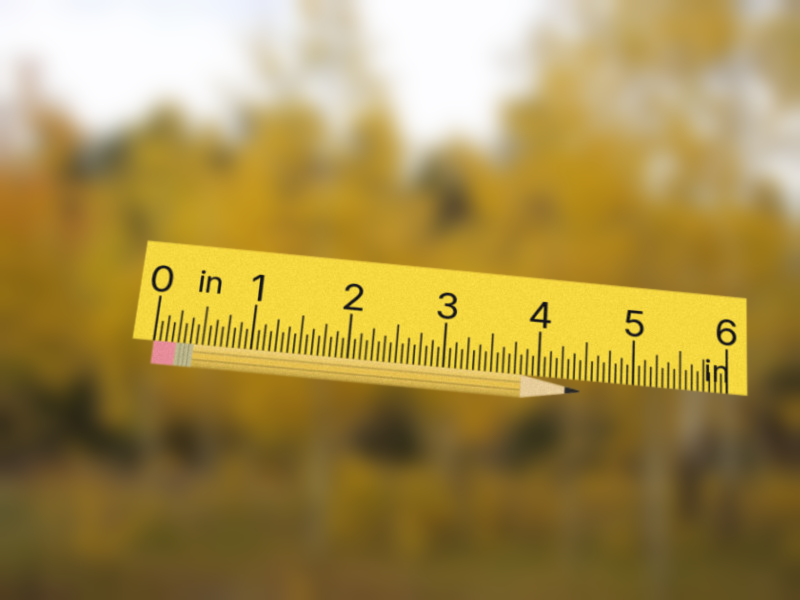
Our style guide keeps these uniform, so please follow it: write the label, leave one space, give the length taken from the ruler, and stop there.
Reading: 4.4375 in
